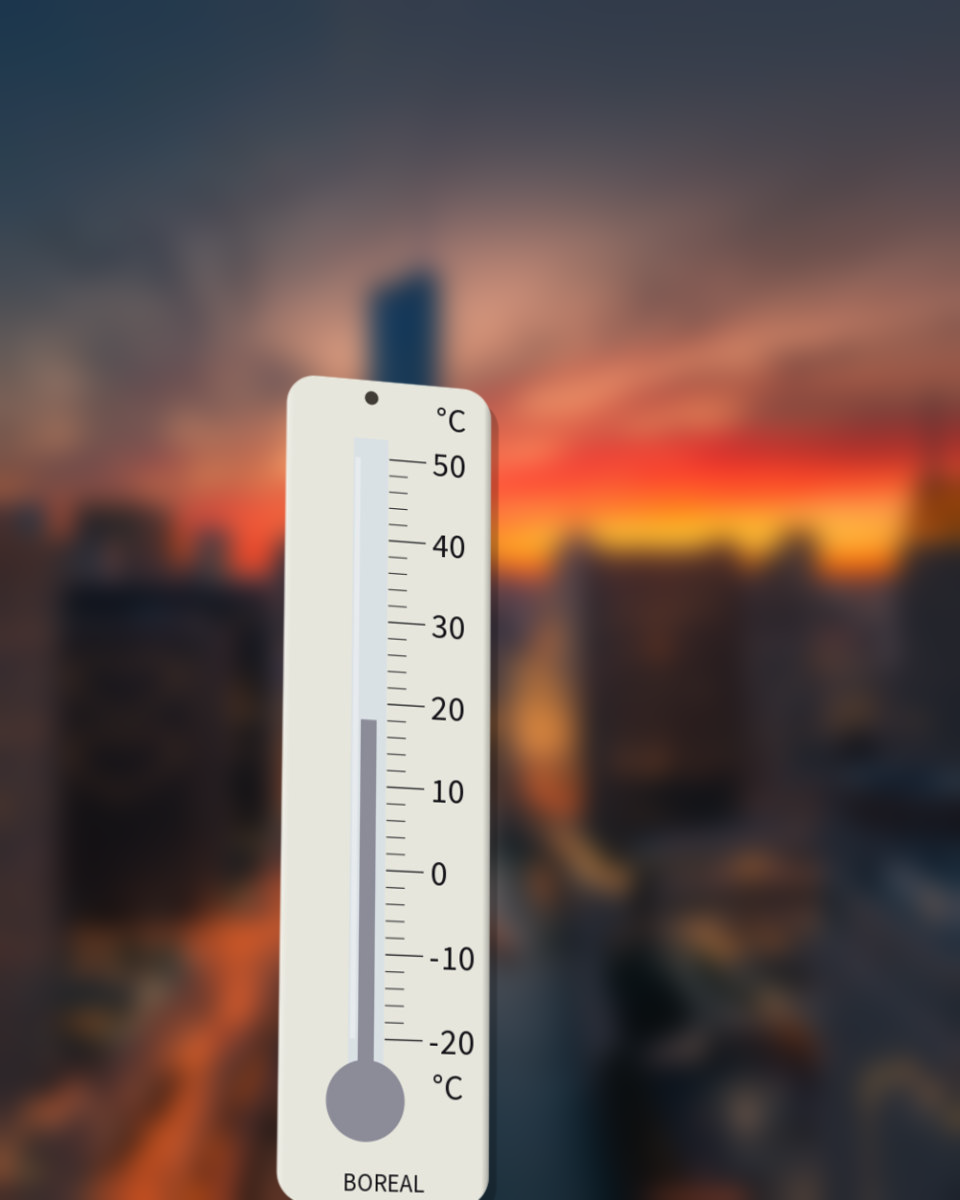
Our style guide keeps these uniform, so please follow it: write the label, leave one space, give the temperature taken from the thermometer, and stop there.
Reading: 18 °C
